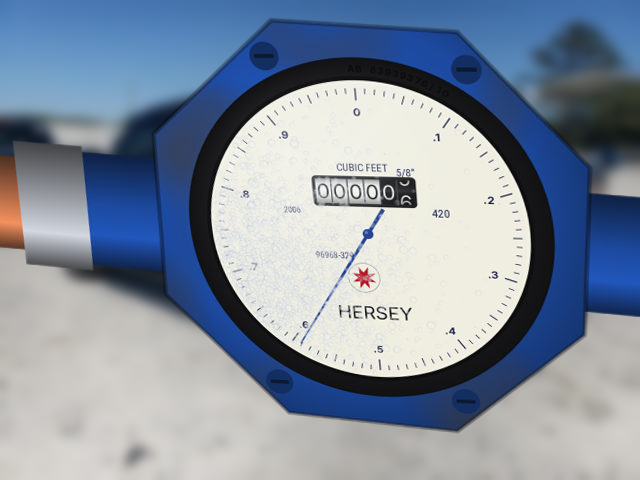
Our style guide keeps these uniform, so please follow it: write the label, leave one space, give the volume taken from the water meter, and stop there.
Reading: 5.59 ft³
